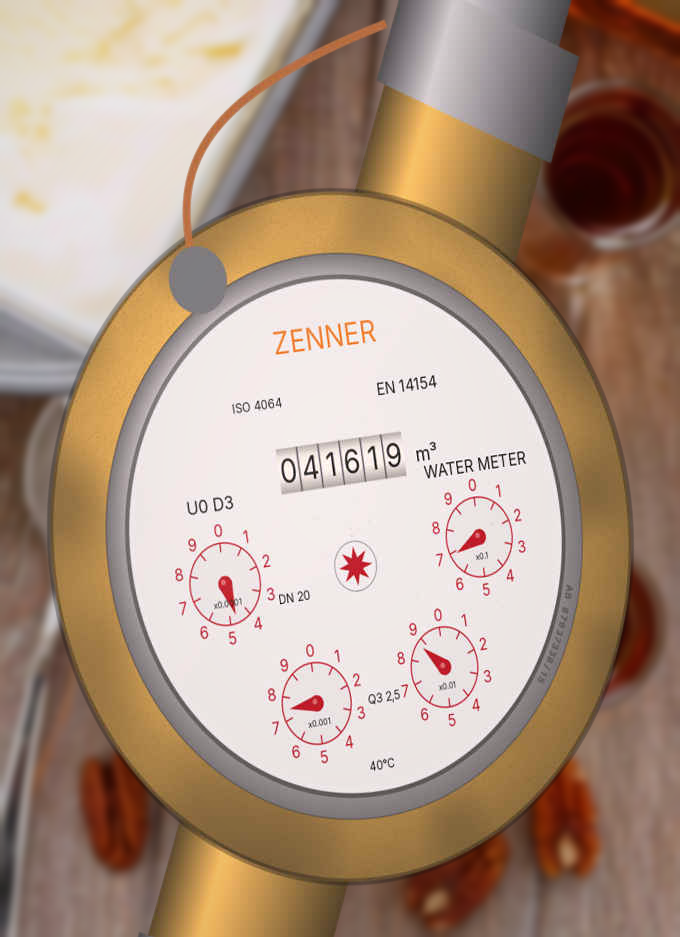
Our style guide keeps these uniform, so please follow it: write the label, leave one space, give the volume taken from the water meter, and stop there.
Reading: 41619.6874 m³
